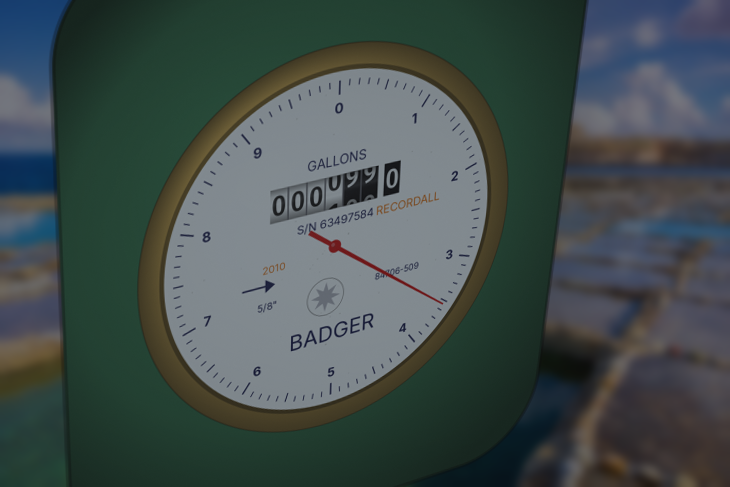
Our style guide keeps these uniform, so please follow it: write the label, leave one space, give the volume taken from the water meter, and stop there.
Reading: 993.5 gal
